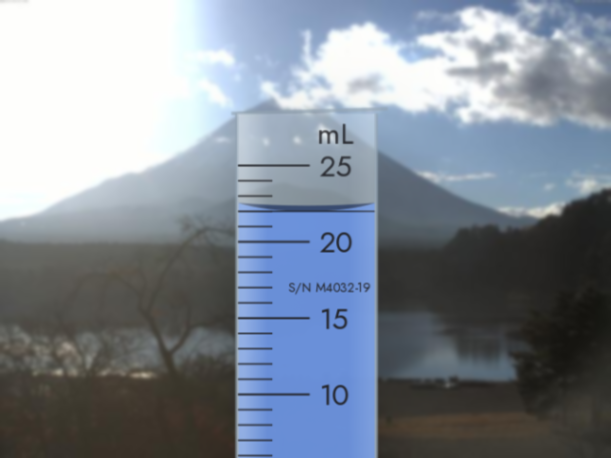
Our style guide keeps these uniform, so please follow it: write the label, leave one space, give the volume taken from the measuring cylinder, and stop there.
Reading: 22 mL
